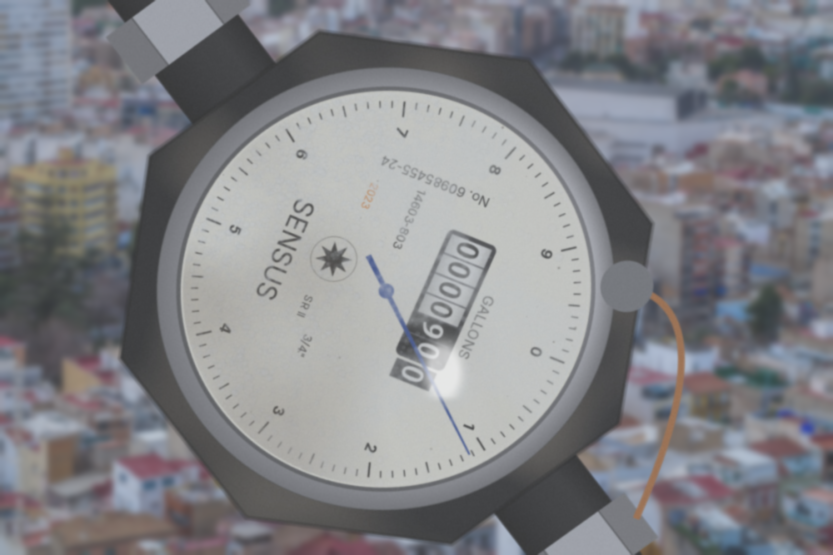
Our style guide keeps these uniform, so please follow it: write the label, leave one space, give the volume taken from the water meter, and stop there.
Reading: 901.1 gal
